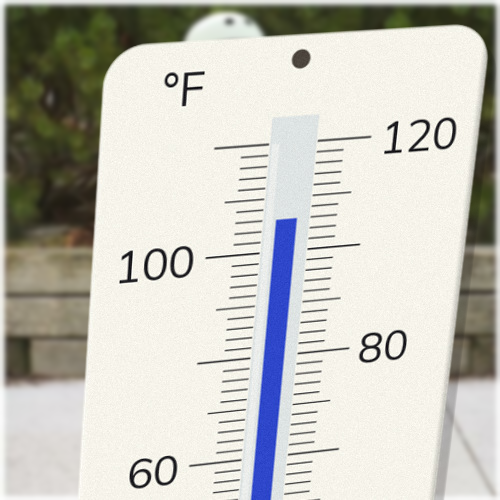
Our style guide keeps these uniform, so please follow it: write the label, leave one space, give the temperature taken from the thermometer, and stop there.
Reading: 106 °F
